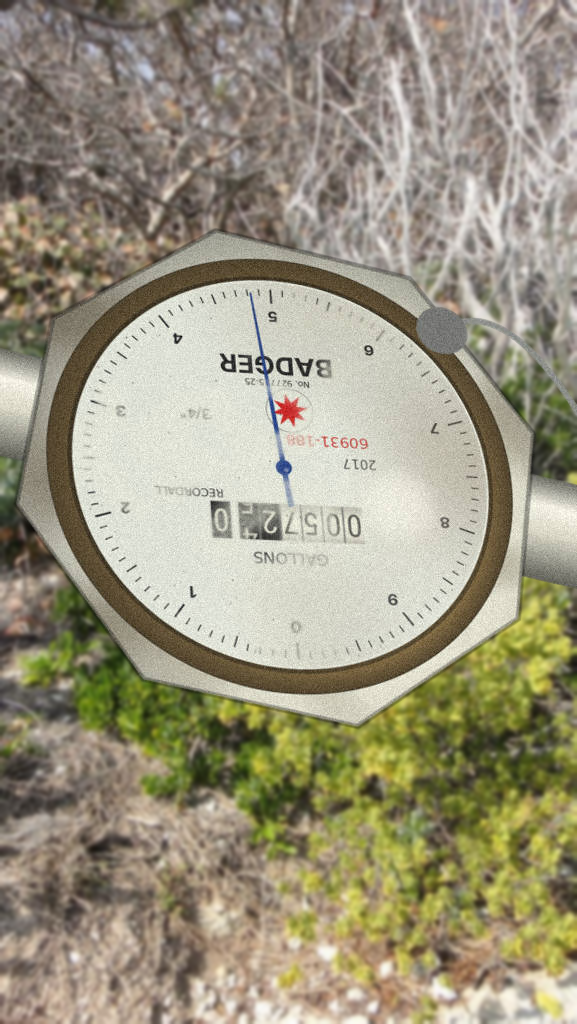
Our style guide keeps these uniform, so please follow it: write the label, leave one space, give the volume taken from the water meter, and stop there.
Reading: 57244.8 gal
